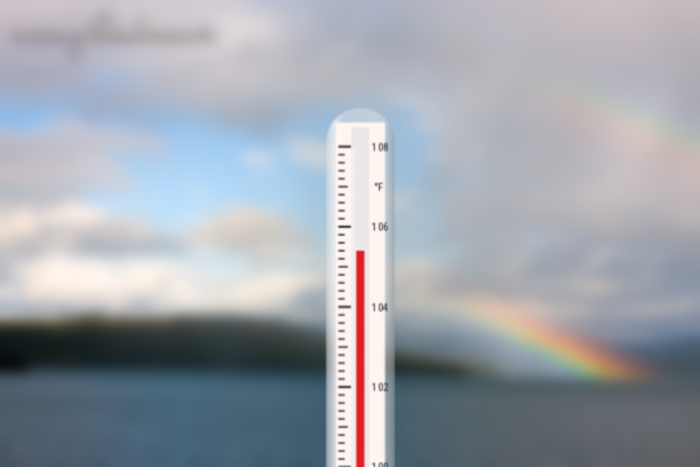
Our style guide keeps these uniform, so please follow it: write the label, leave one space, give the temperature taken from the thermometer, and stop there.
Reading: 105.4 °F
